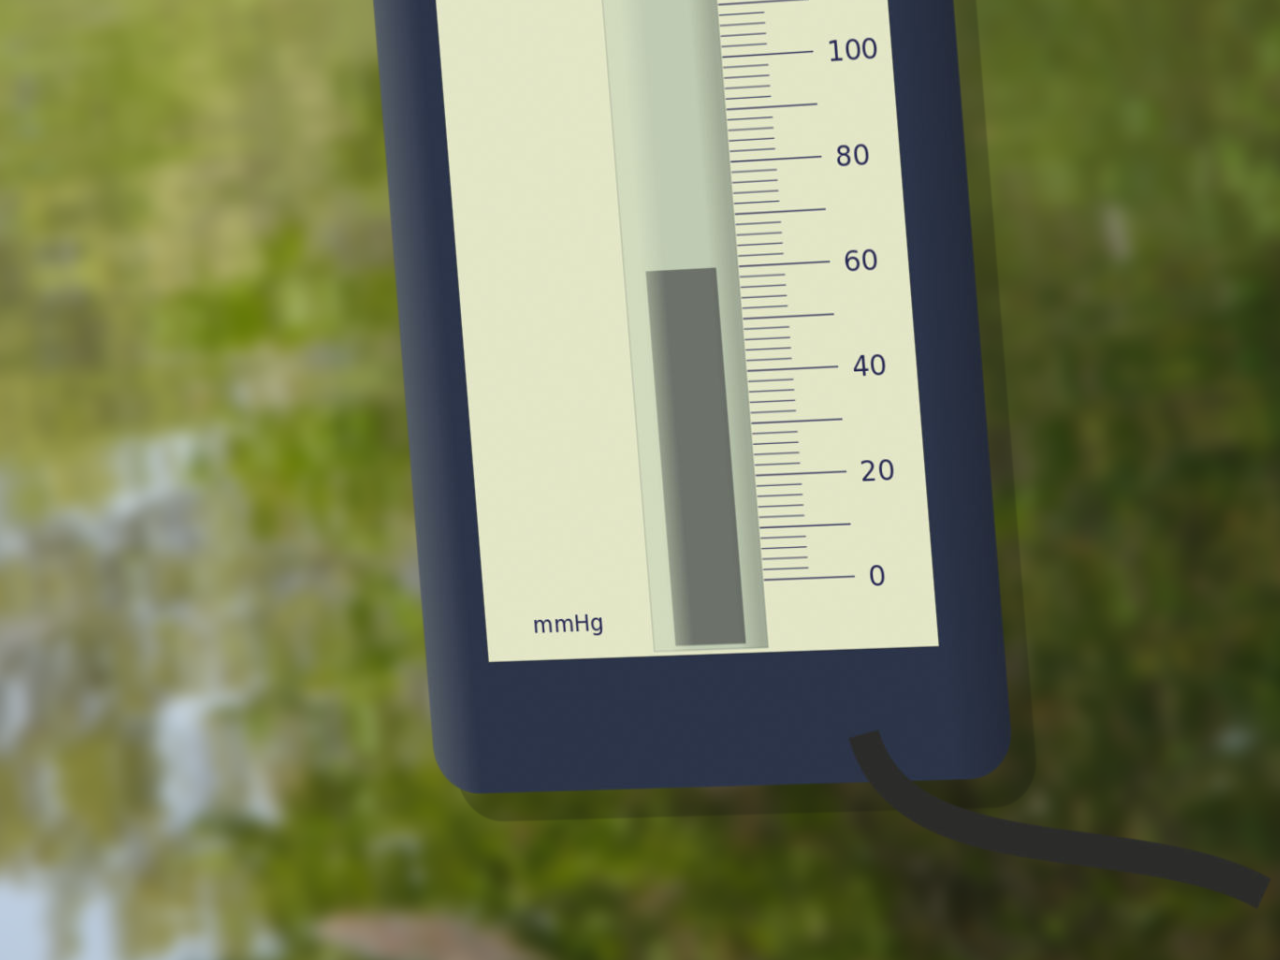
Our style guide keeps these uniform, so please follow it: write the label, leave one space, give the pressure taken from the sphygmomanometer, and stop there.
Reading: 60 mmHg
